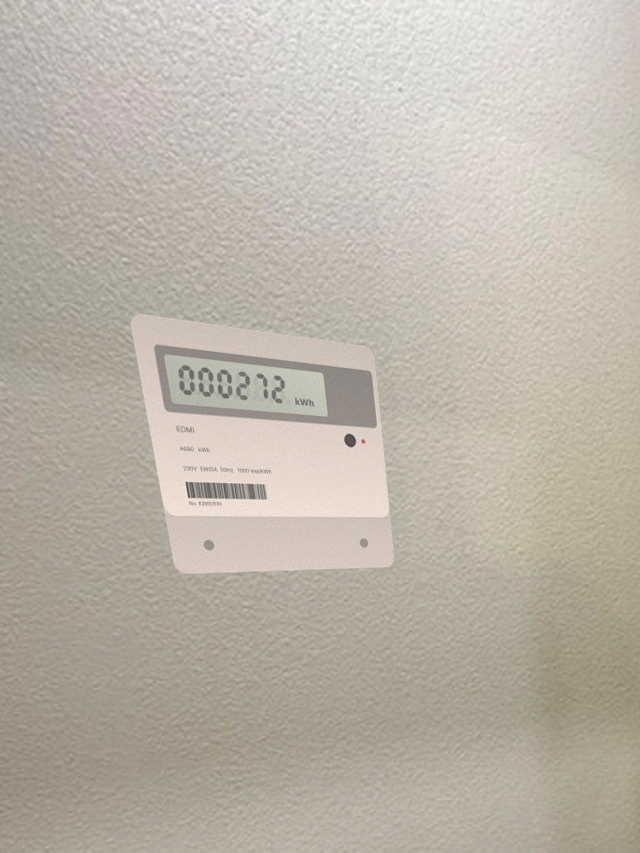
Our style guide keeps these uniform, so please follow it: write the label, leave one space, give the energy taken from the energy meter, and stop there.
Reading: 272 kWh
